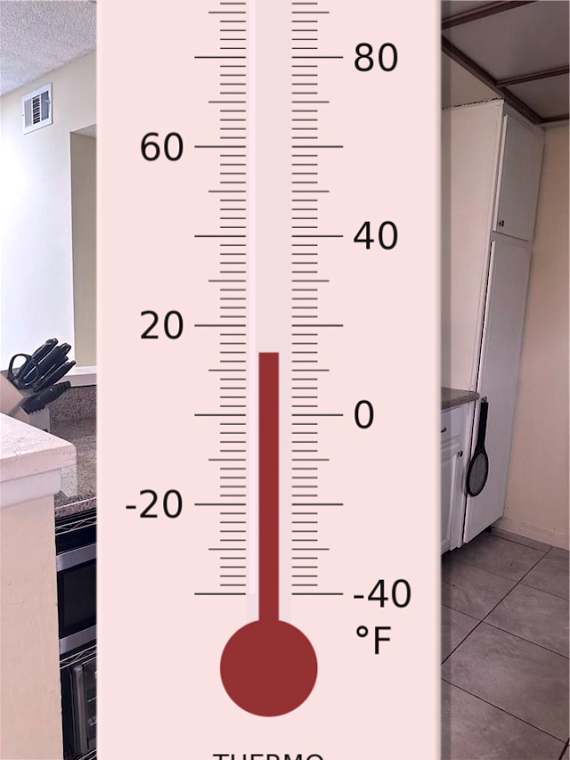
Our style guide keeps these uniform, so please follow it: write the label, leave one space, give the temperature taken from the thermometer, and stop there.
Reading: 14 °F
